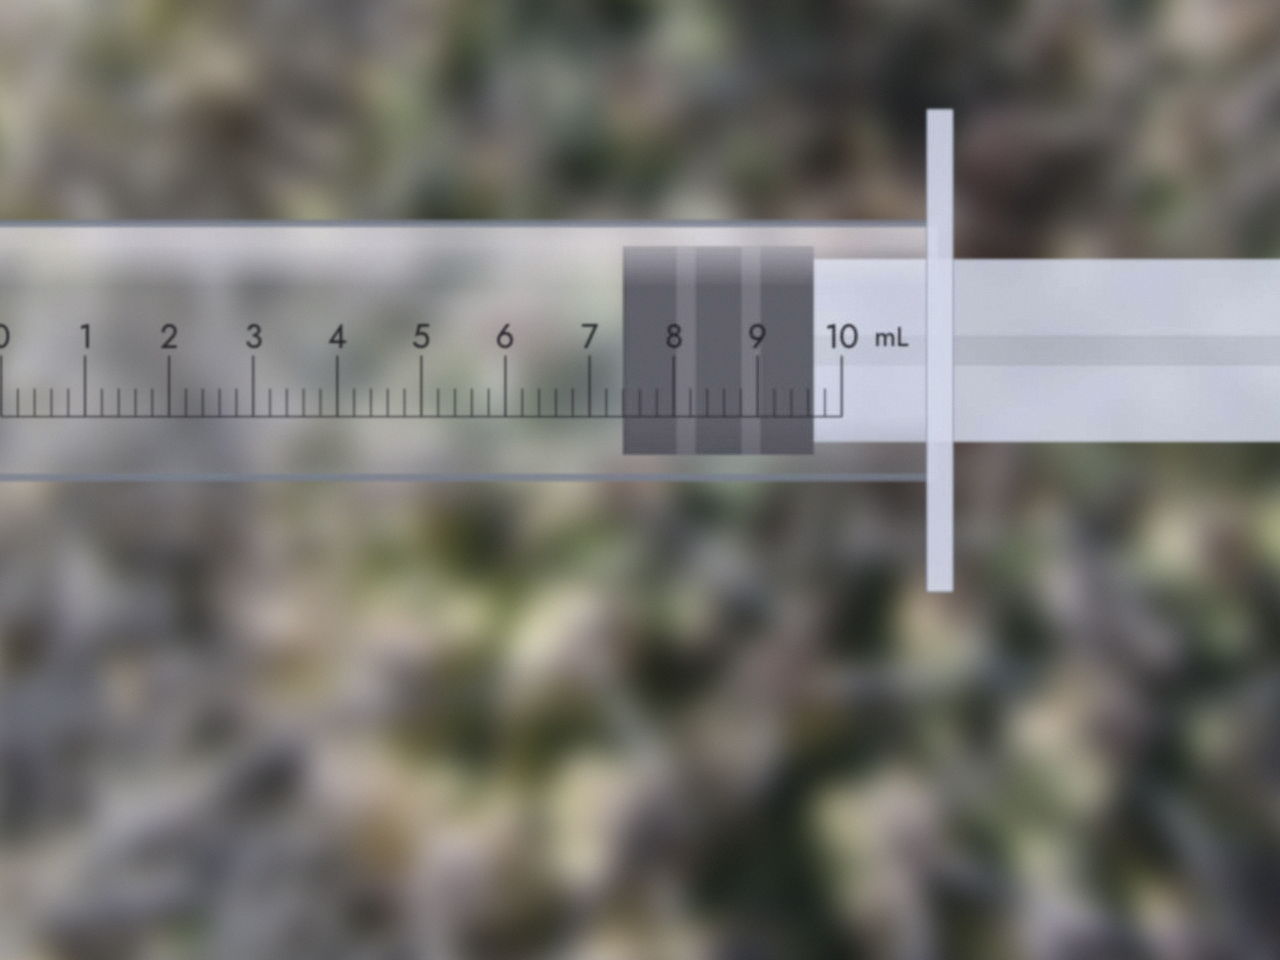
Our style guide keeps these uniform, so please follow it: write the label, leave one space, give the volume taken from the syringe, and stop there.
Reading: 7.4 mL
